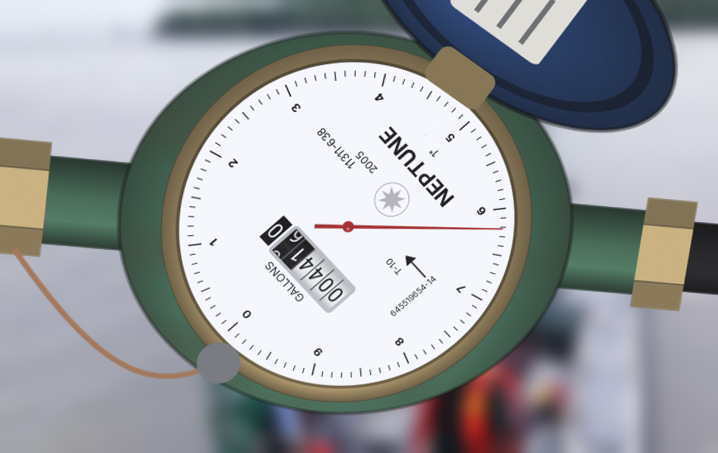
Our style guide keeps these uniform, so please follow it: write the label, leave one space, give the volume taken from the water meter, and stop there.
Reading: 44156.2 gal
